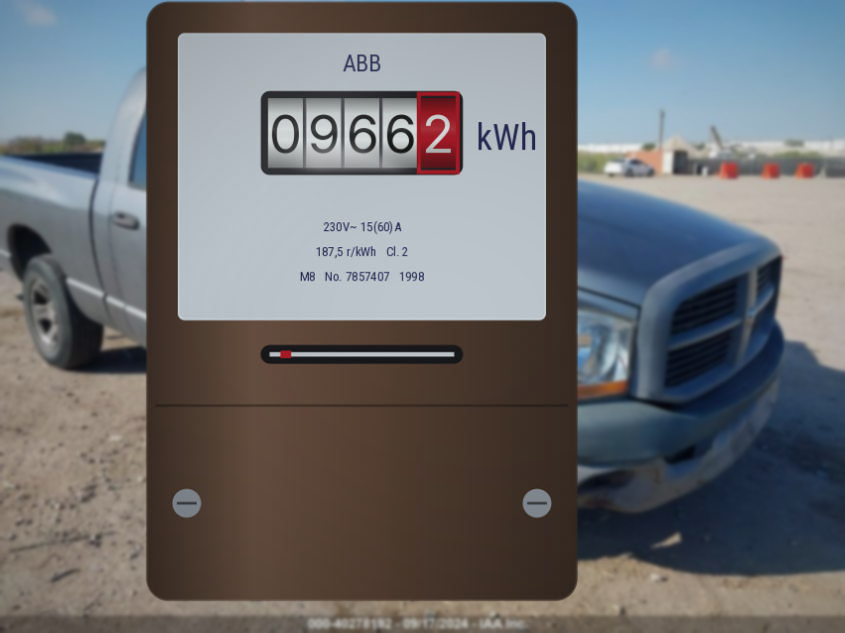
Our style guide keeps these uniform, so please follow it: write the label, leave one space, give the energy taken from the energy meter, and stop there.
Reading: 966.2 kWh
